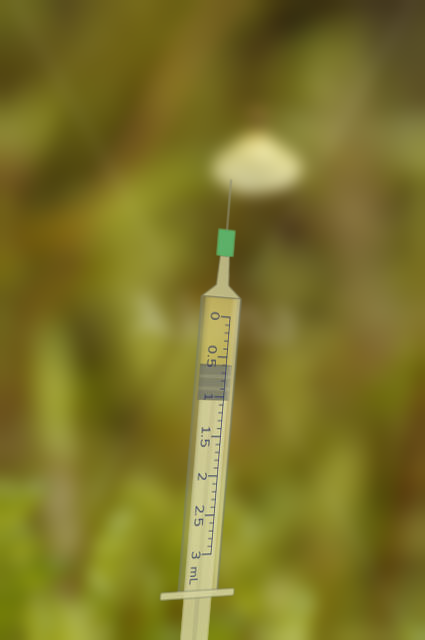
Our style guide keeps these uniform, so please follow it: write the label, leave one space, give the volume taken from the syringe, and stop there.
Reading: 0.6 mL
